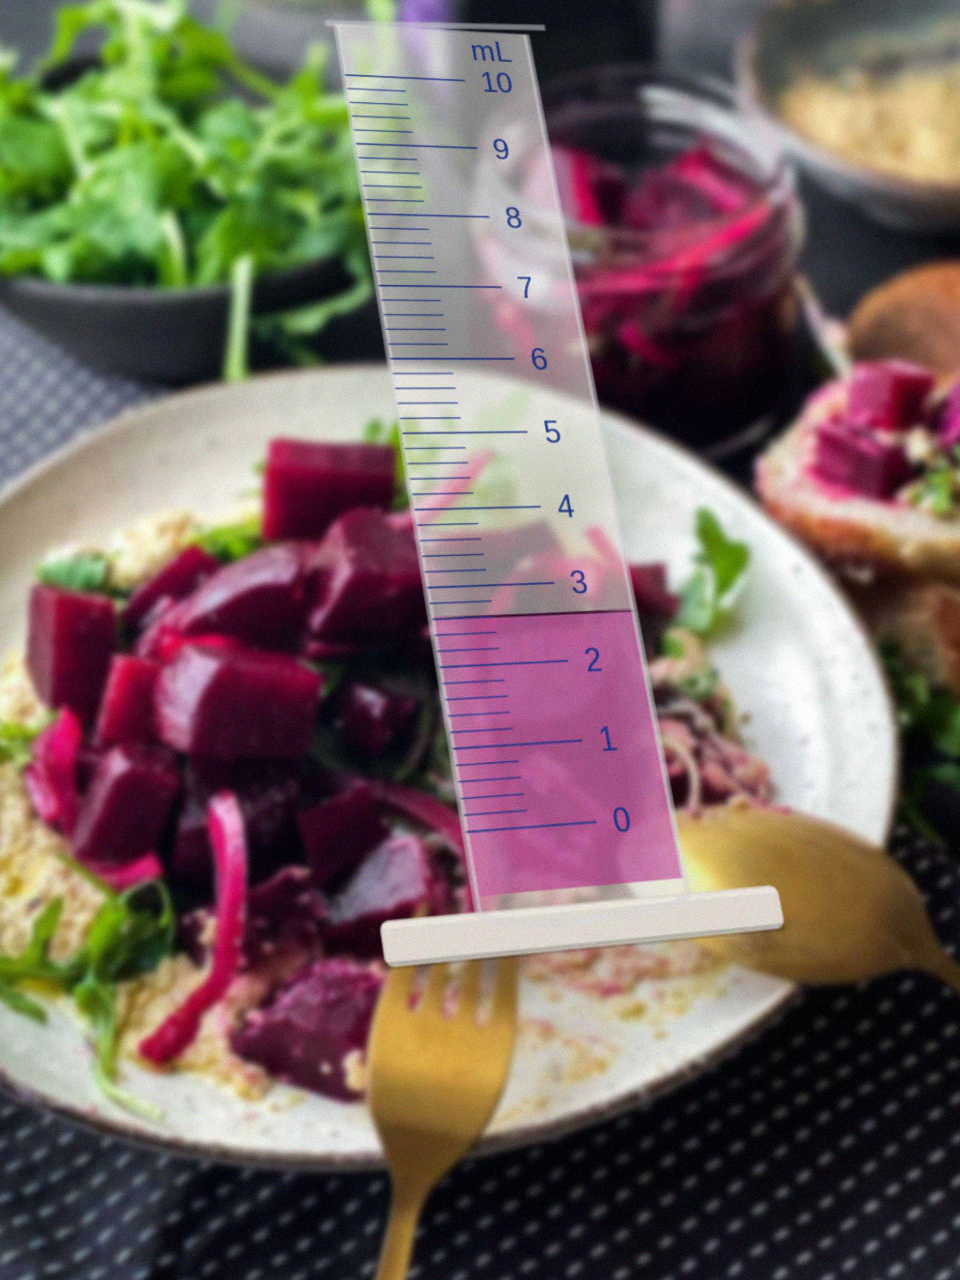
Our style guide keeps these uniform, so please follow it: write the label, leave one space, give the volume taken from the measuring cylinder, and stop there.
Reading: 2.6 mL
